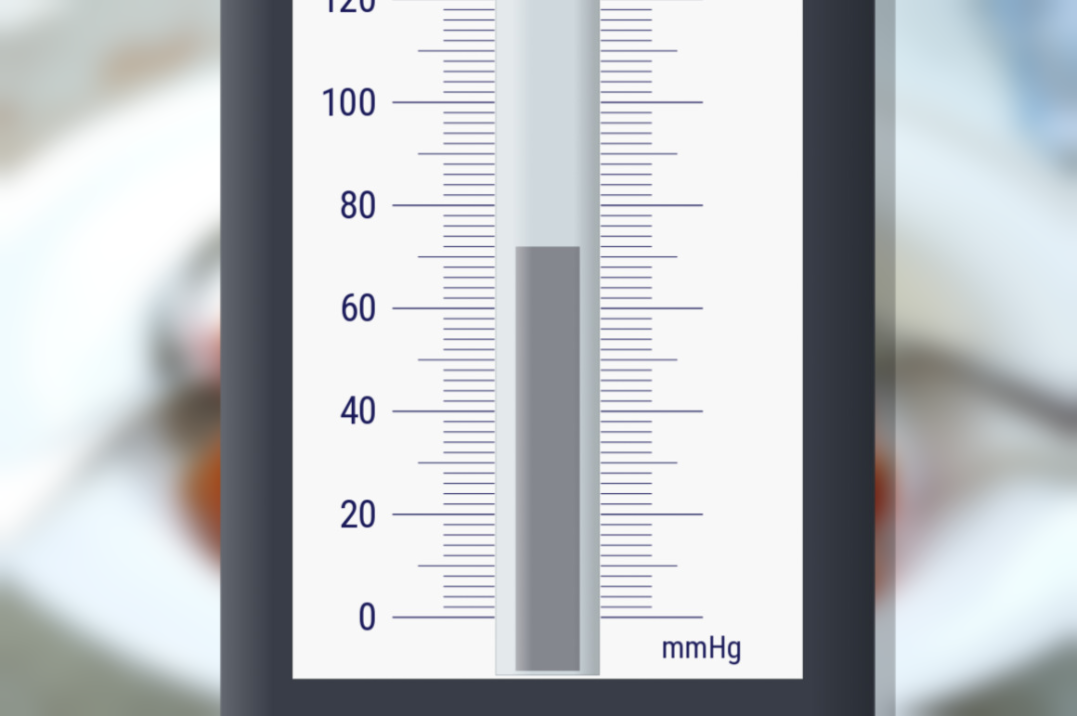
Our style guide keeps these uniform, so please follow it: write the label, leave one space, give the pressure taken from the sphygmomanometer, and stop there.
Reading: 72 mmHg
